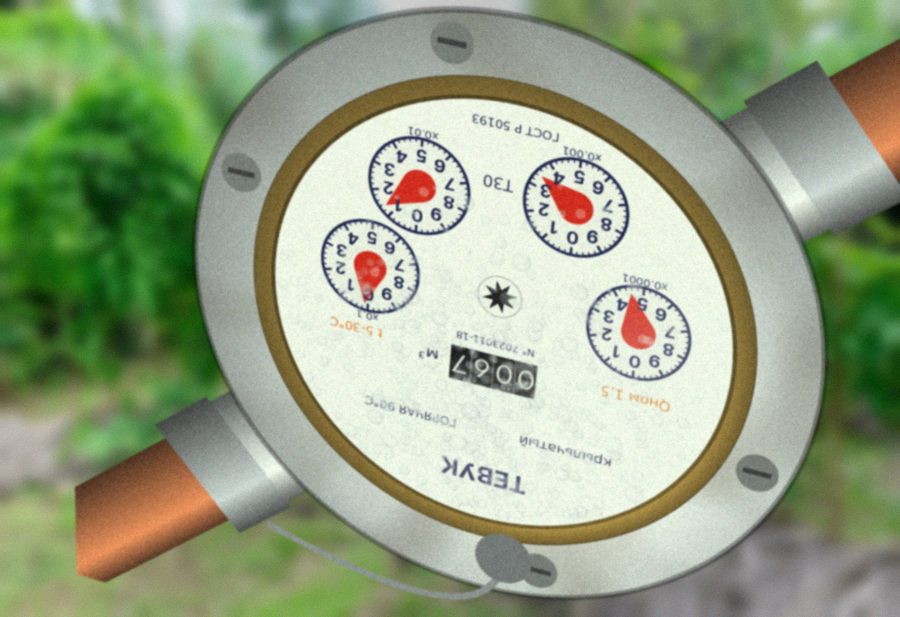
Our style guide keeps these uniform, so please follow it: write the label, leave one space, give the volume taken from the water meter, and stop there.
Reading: 67.0134 m³
